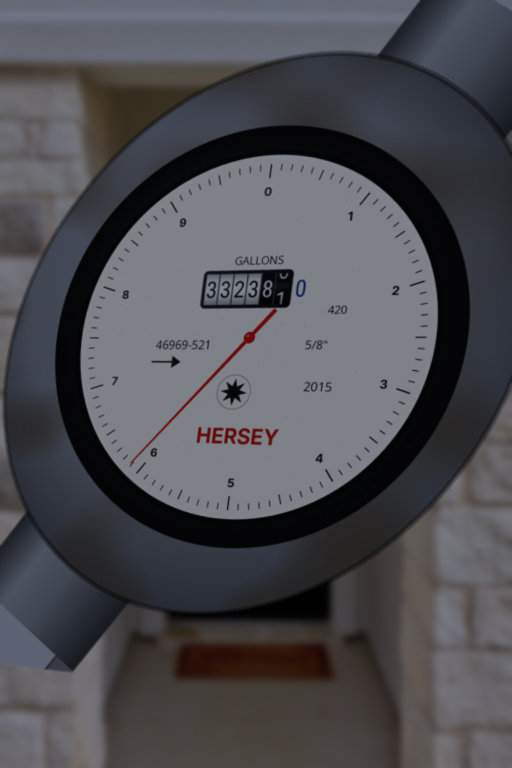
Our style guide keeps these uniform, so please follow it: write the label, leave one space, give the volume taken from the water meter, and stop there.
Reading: 3323806.1 gal
